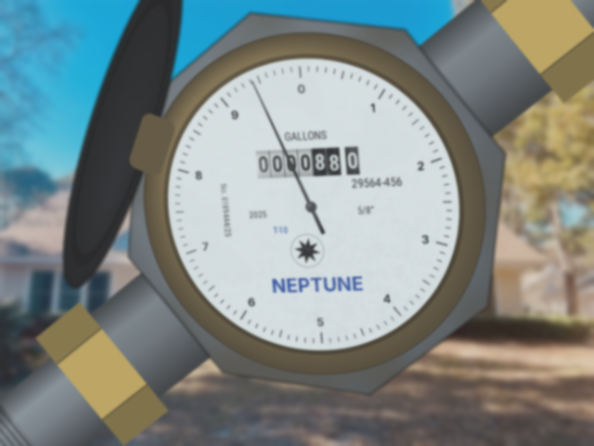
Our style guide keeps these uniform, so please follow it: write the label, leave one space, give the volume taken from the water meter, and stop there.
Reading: 879.4 gal
